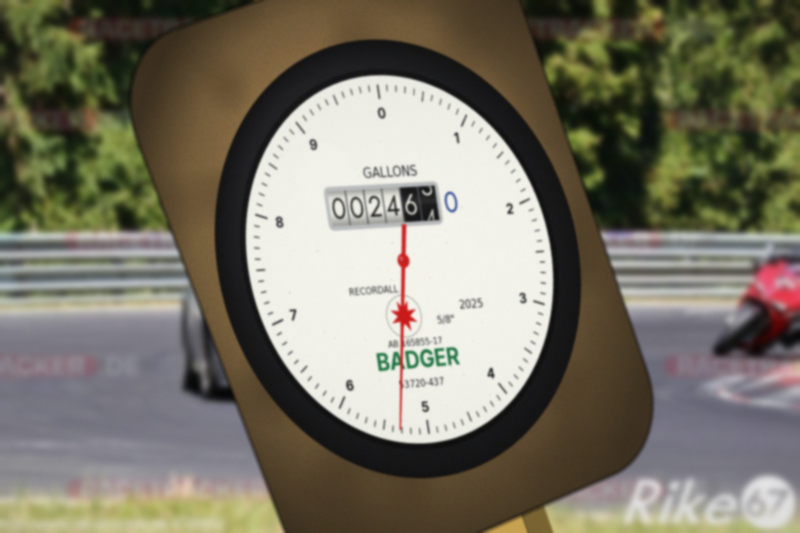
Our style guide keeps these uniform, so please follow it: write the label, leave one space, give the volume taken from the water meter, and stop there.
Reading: 24635.3 gal
